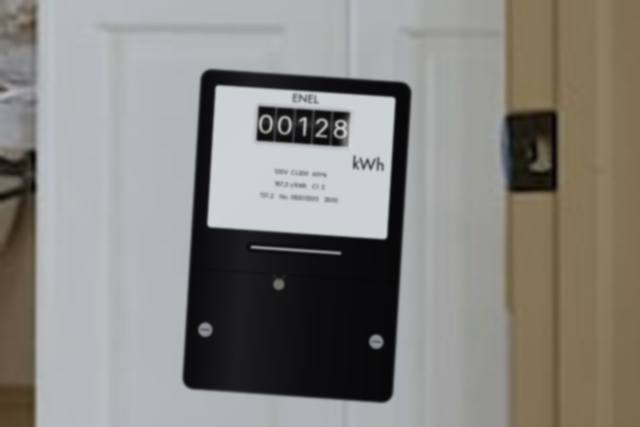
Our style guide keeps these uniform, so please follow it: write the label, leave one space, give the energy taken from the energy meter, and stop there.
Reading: 128 kWh
